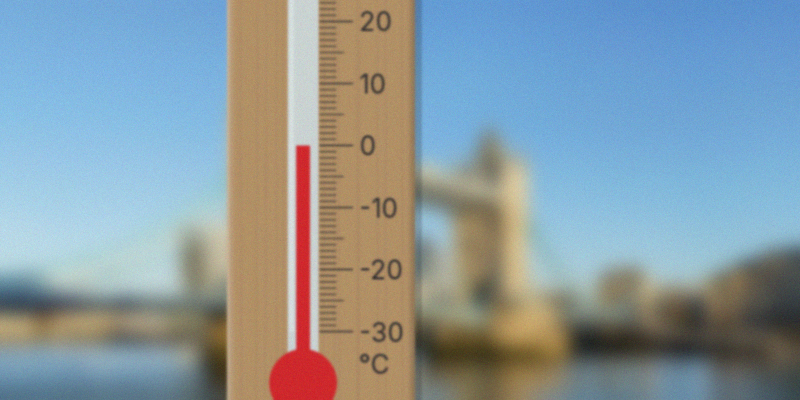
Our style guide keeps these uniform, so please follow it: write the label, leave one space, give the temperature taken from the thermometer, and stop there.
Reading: 0 °C
